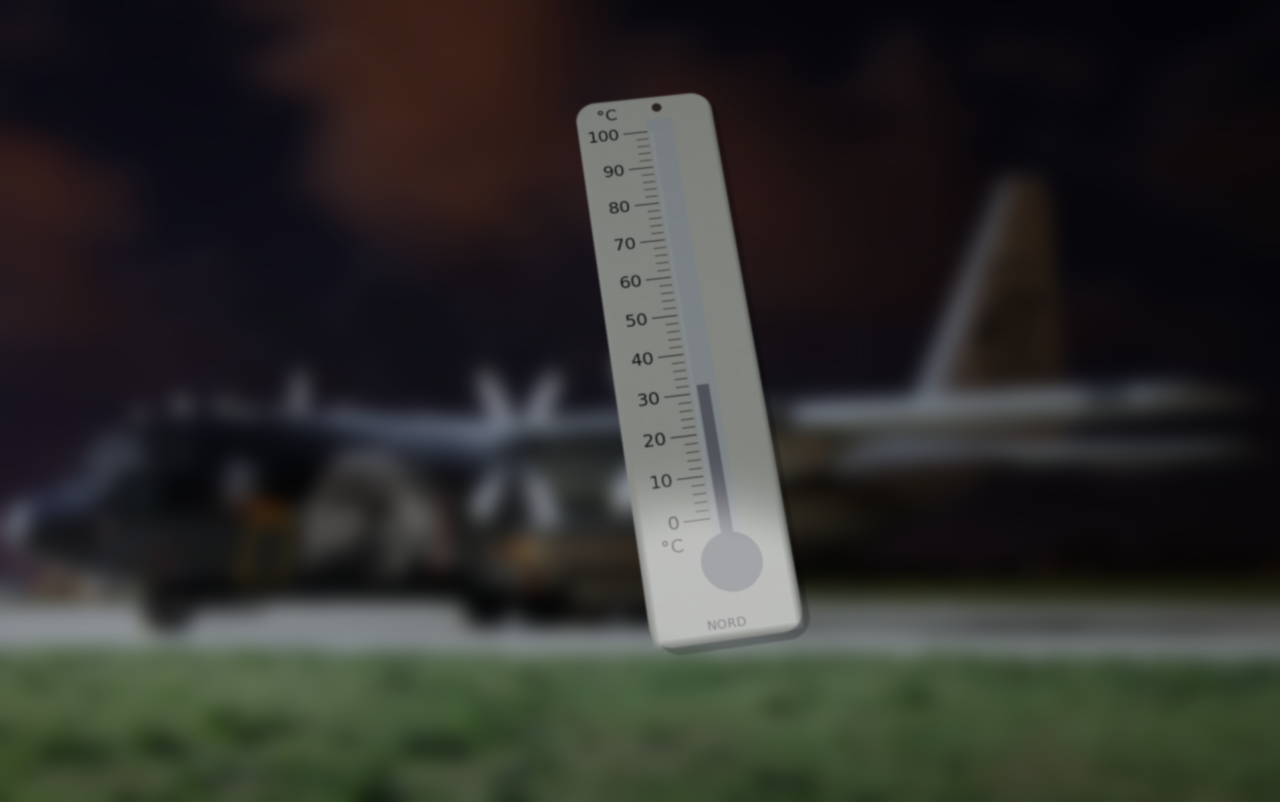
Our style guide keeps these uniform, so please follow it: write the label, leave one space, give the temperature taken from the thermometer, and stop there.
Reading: 32 °C
